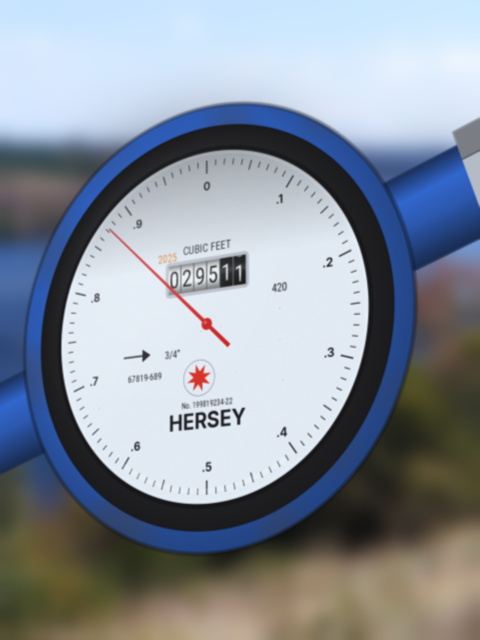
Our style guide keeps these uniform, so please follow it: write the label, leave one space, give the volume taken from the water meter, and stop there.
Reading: 29510.87 ft³
